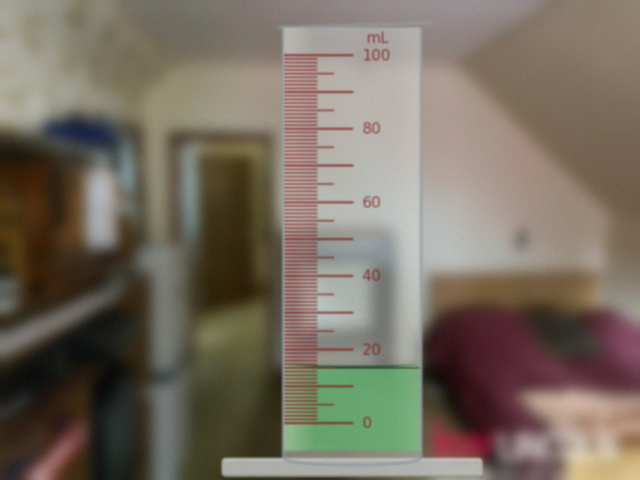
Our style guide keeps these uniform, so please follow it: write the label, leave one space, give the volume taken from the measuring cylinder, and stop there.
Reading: 15 mL
